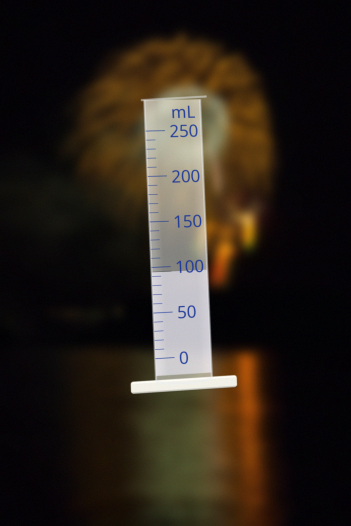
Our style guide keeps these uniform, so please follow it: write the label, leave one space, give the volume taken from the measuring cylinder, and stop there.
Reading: 95 mL
